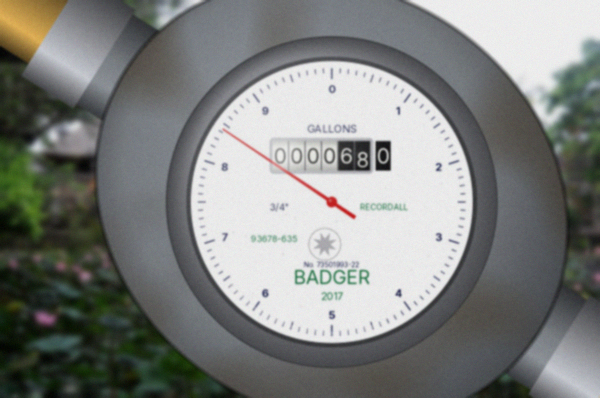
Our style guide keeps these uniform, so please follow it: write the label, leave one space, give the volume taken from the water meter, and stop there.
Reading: 678.4 gal
